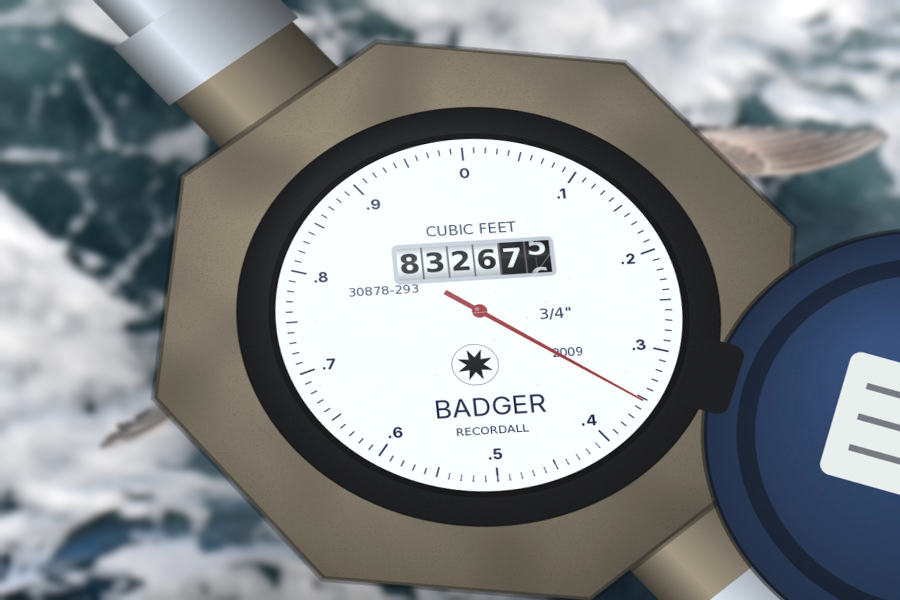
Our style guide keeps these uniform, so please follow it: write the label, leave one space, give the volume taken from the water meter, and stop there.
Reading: 832675.35 ft³
